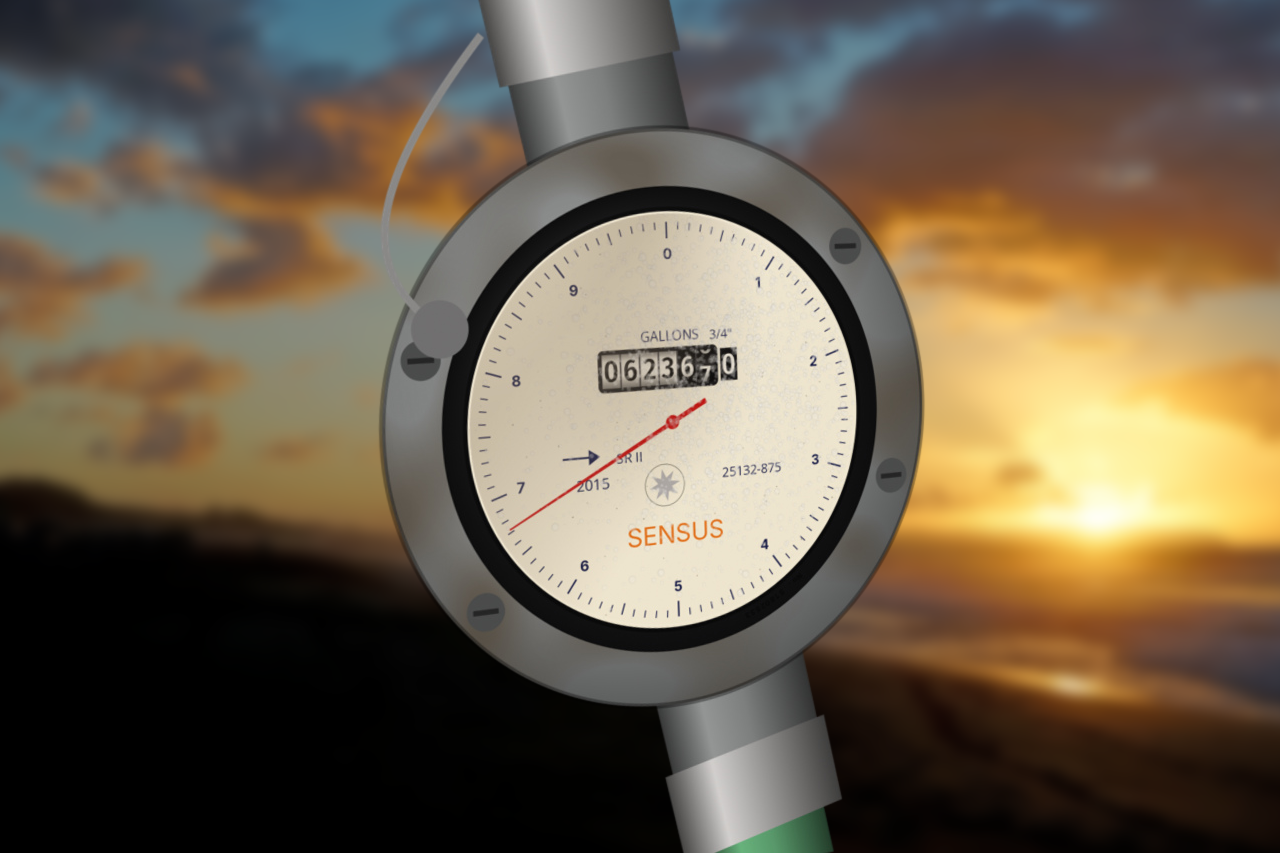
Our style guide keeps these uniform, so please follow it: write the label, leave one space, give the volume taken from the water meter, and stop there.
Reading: 623666.7 gal
